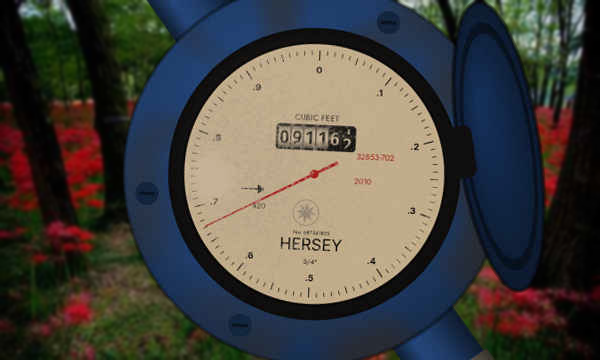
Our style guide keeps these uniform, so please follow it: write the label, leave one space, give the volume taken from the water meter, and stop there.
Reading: 91161.67 ft³
